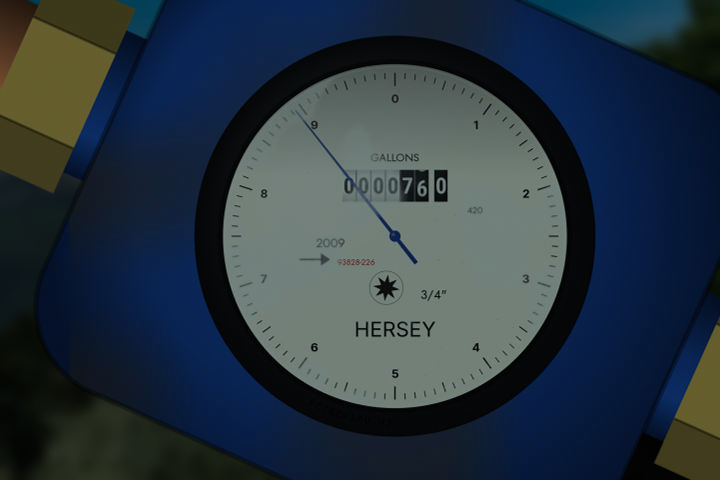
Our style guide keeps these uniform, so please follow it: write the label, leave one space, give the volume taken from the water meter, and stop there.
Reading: 758.9 gal
